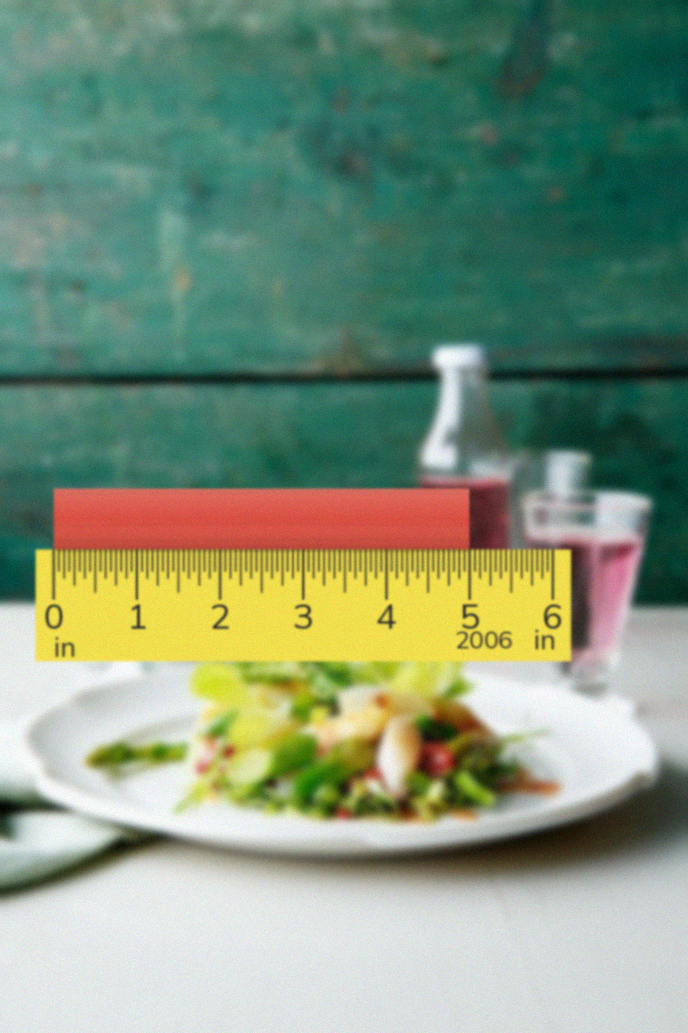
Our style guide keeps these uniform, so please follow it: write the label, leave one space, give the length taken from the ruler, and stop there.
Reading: 5 in
